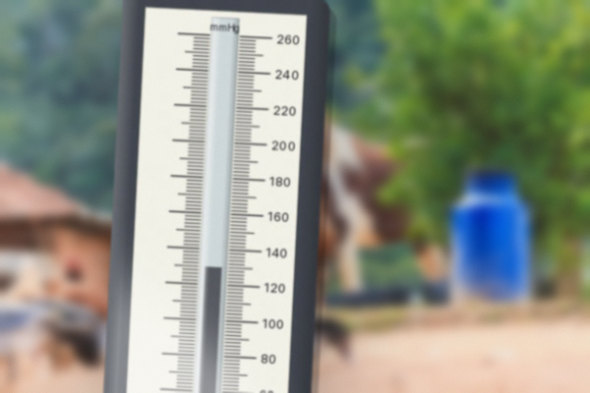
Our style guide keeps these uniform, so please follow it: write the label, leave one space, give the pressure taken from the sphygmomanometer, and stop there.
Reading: 130 mmHg
